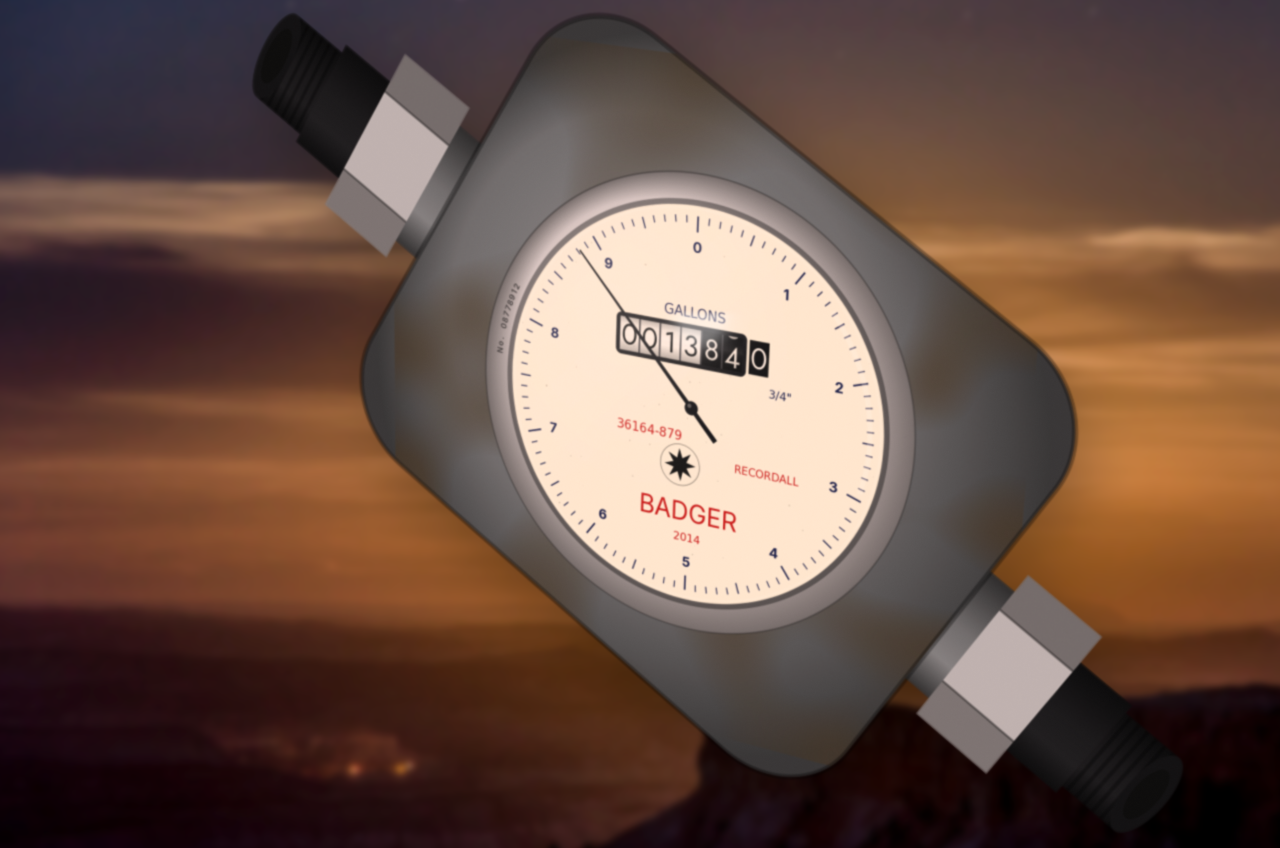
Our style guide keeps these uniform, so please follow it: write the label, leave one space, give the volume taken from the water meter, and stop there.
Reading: 13838.8 gal
